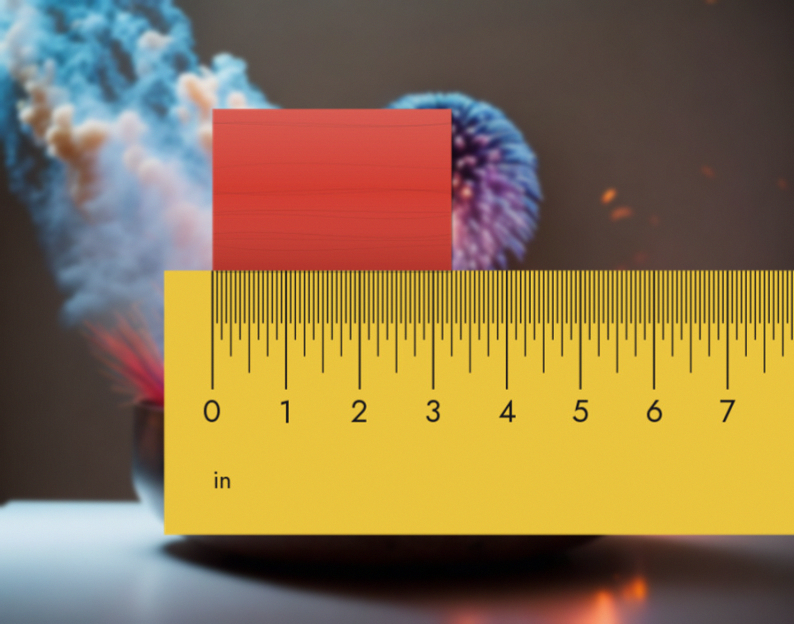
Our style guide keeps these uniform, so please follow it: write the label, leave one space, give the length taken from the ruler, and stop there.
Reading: 3.25 in
